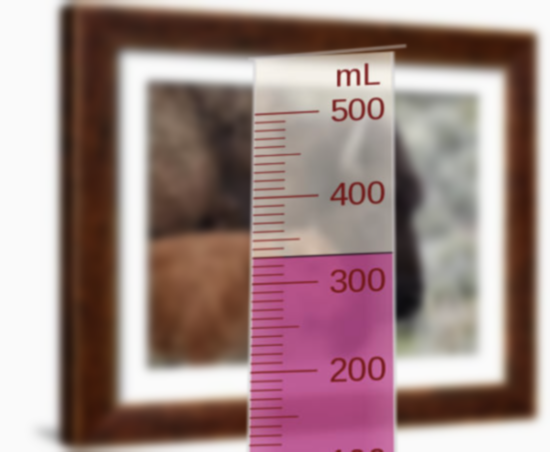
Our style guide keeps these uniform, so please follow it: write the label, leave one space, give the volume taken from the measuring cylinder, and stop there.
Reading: 330 mL
